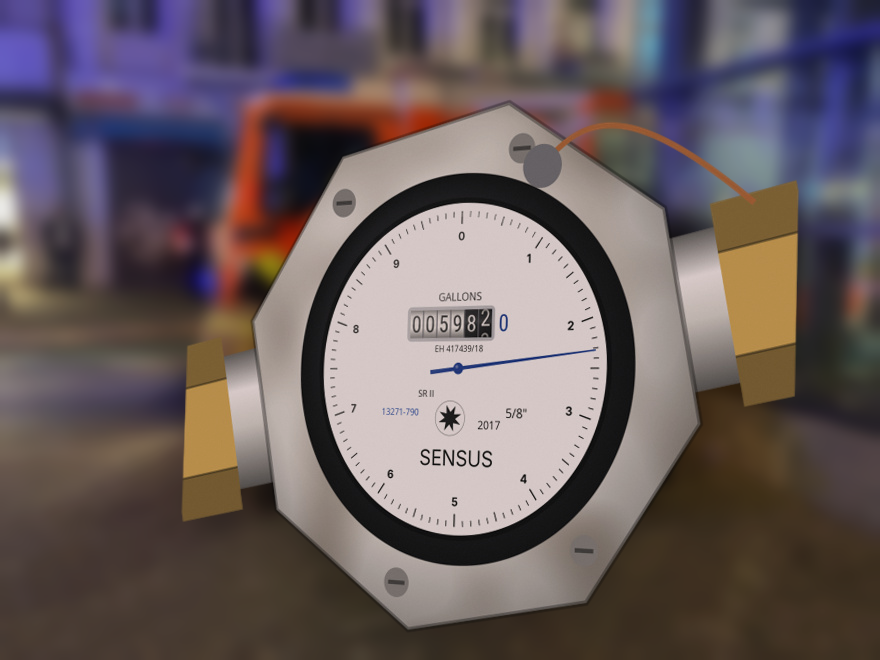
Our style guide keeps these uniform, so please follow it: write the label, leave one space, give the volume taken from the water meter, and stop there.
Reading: 59822.3 gal
